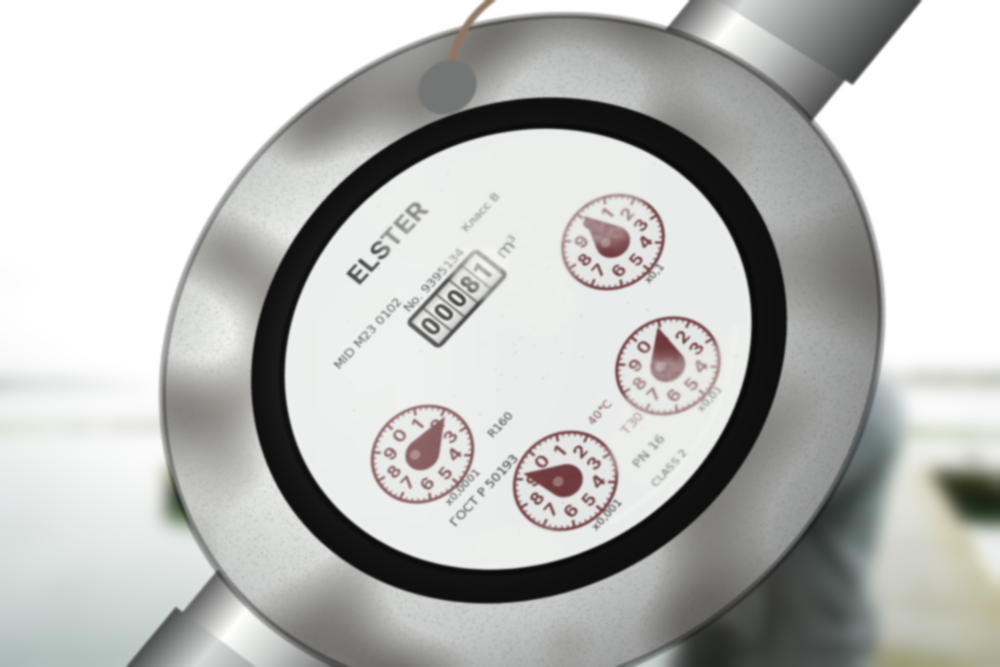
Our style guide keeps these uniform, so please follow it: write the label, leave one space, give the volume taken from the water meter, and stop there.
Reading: 81.0092 m³
